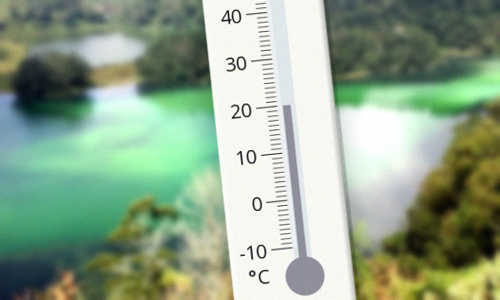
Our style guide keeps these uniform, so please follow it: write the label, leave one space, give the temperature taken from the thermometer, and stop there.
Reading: 20 °C
